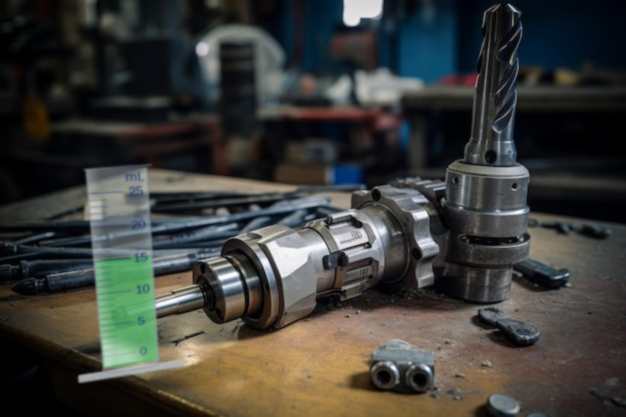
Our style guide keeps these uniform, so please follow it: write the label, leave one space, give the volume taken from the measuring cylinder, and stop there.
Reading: 15 mL
